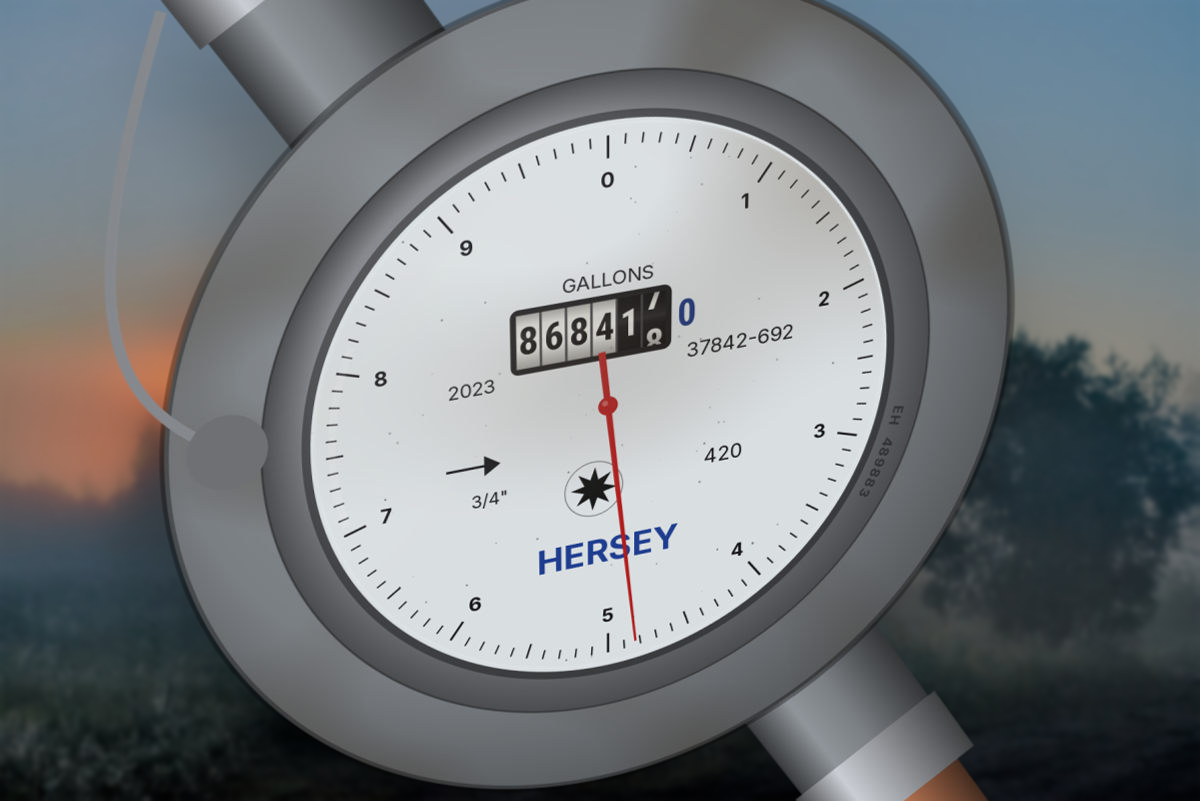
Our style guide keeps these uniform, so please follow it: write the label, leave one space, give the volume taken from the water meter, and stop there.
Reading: 8684174.8 gal
